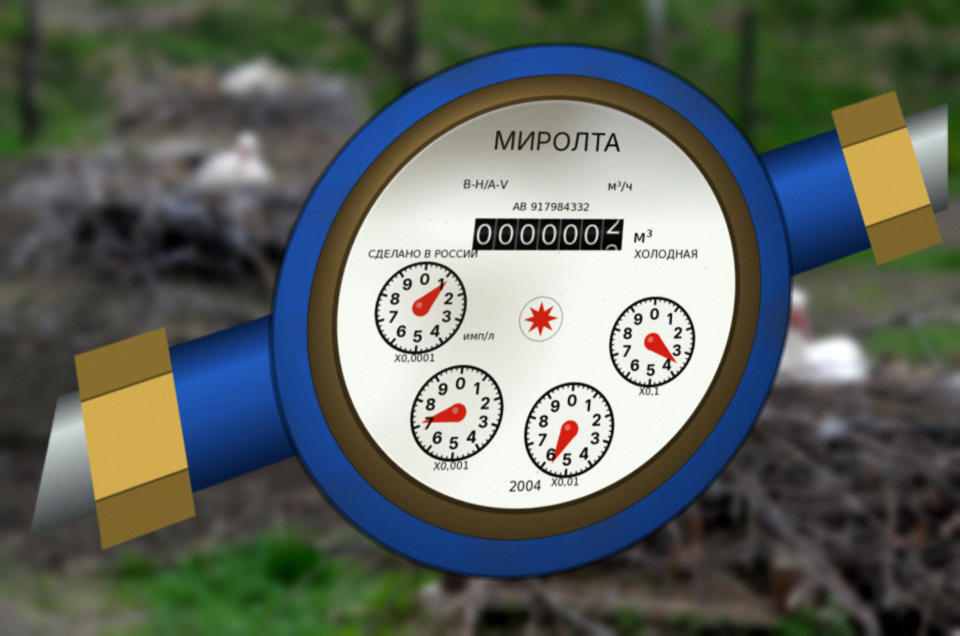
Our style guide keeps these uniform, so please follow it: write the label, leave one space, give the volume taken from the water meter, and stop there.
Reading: 2.3571 m³
